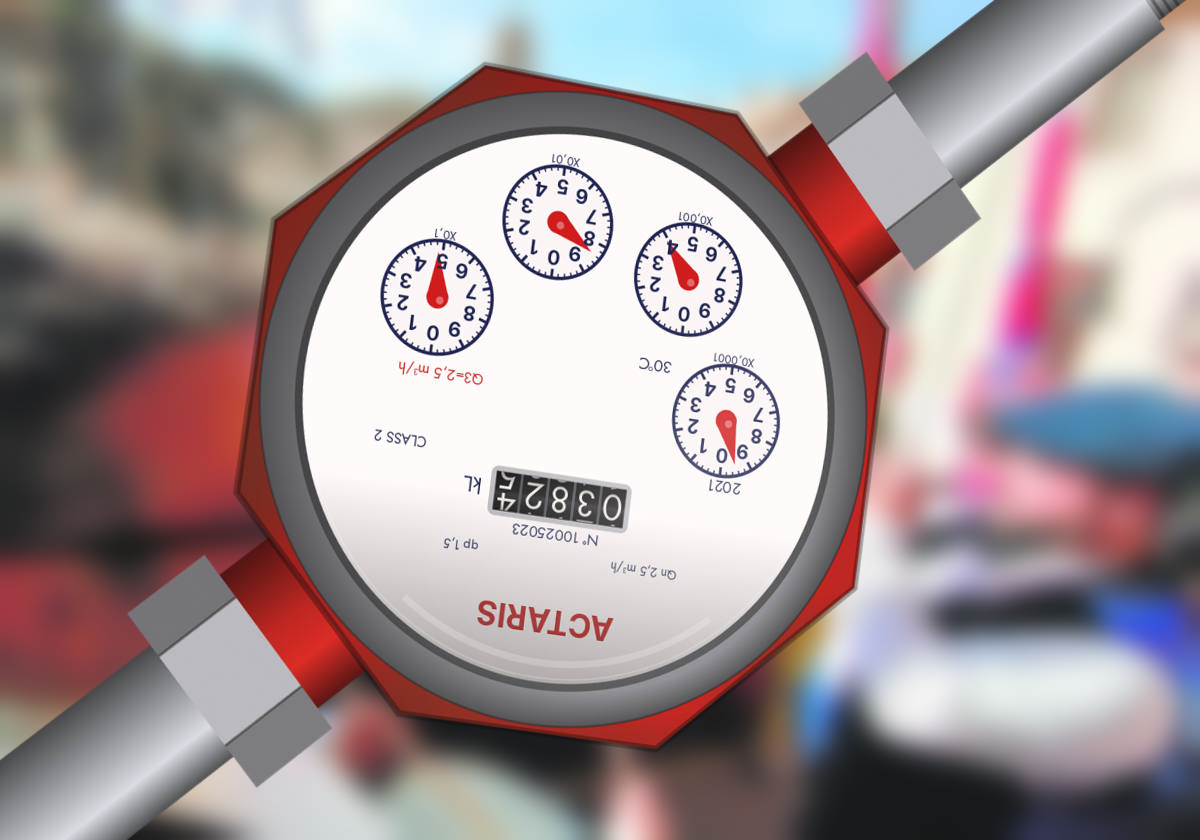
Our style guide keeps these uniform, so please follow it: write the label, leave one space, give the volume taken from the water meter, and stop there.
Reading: 3824.4839 kL
